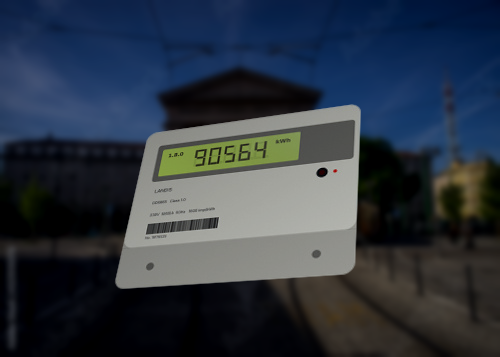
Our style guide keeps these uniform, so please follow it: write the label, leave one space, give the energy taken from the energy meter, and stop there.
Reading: 90564 kWh
